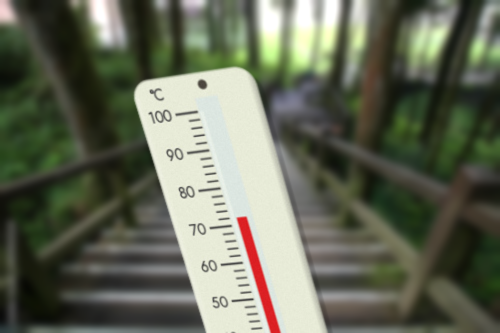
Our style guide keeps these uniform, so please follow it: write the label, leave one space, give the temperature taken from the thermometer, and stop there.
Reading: 72 °C
